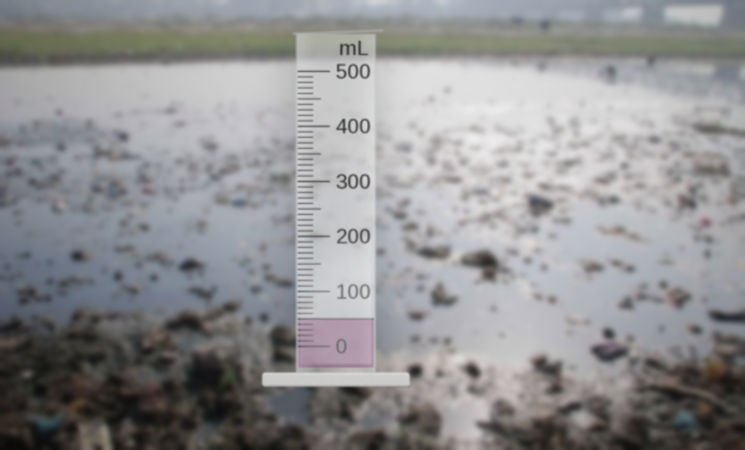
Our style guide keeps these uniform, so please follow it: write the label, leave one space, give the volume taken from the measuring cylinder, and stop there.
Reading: 50 mL
